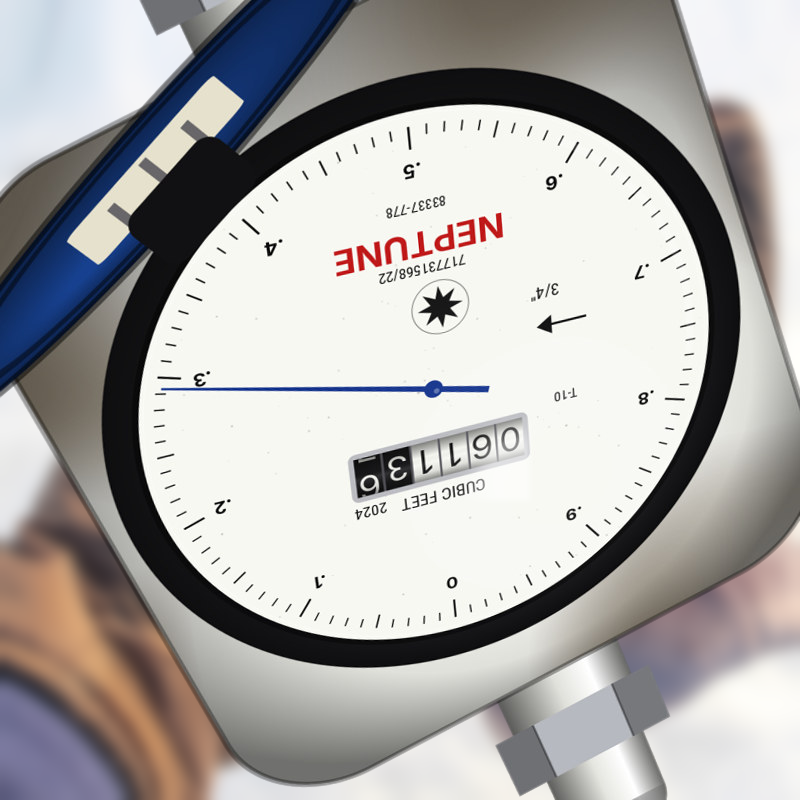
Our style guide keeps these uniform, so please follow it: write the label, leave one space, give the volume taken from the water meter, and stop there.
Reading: 61136.29 ft³
